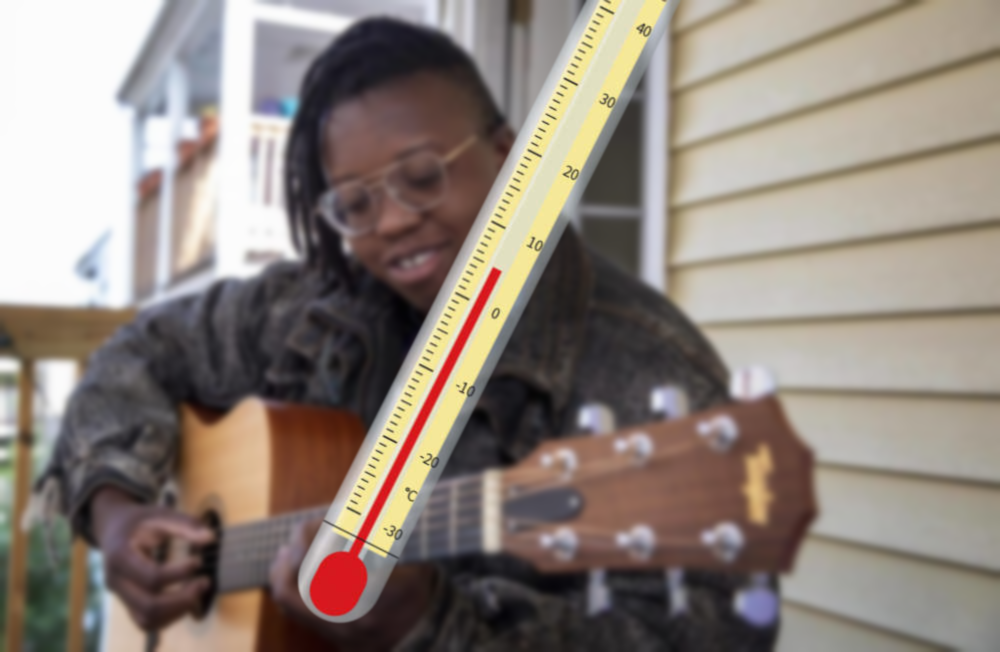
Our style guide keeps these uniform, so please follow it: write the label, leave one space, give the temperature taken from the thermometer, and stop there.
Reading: 5 °C
